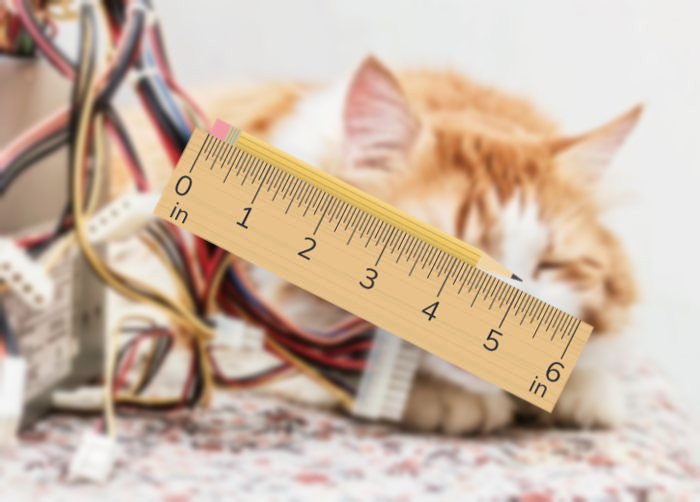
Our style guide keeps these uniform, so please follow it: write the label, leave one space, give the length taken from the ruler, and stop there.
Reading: 5 in
